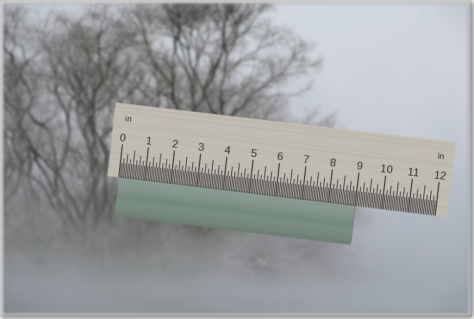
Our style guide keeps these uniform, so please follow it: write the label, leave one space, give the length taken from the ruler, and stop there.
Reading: 9 in
